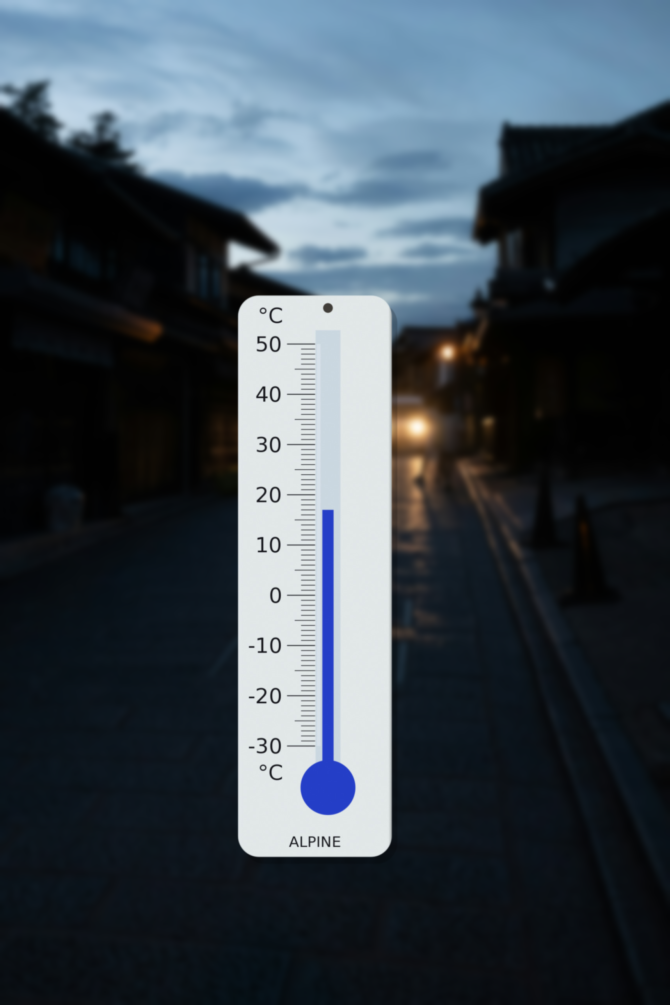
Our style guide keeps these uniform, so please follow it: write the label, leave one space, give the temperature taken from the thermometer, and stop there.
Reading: 17 °C
